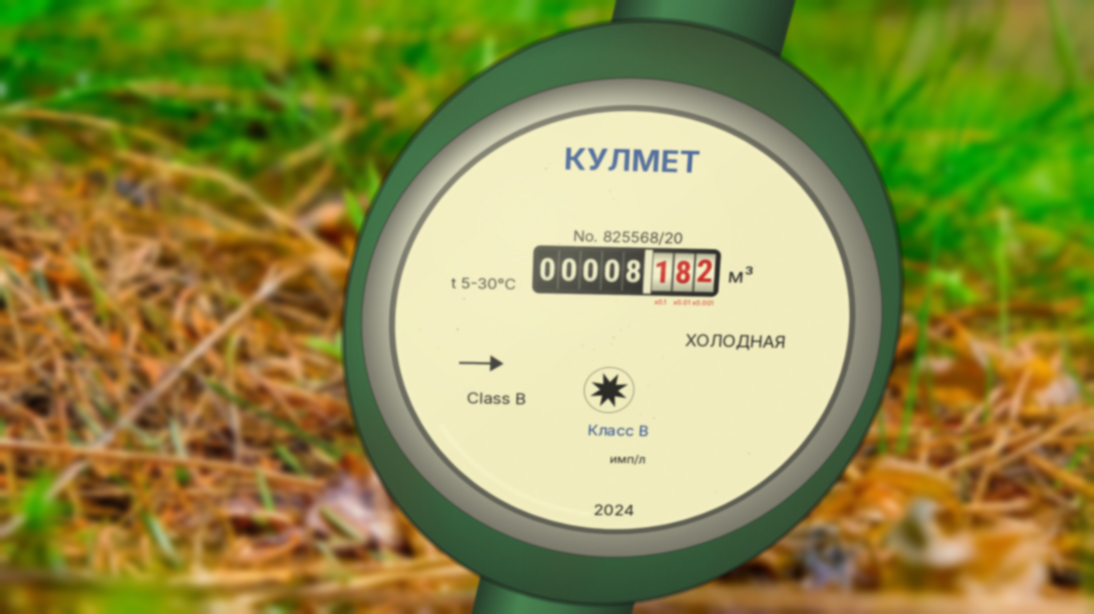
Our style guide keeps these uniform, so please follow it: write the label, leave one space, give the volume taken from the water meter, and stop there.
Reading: 8.182 m³
